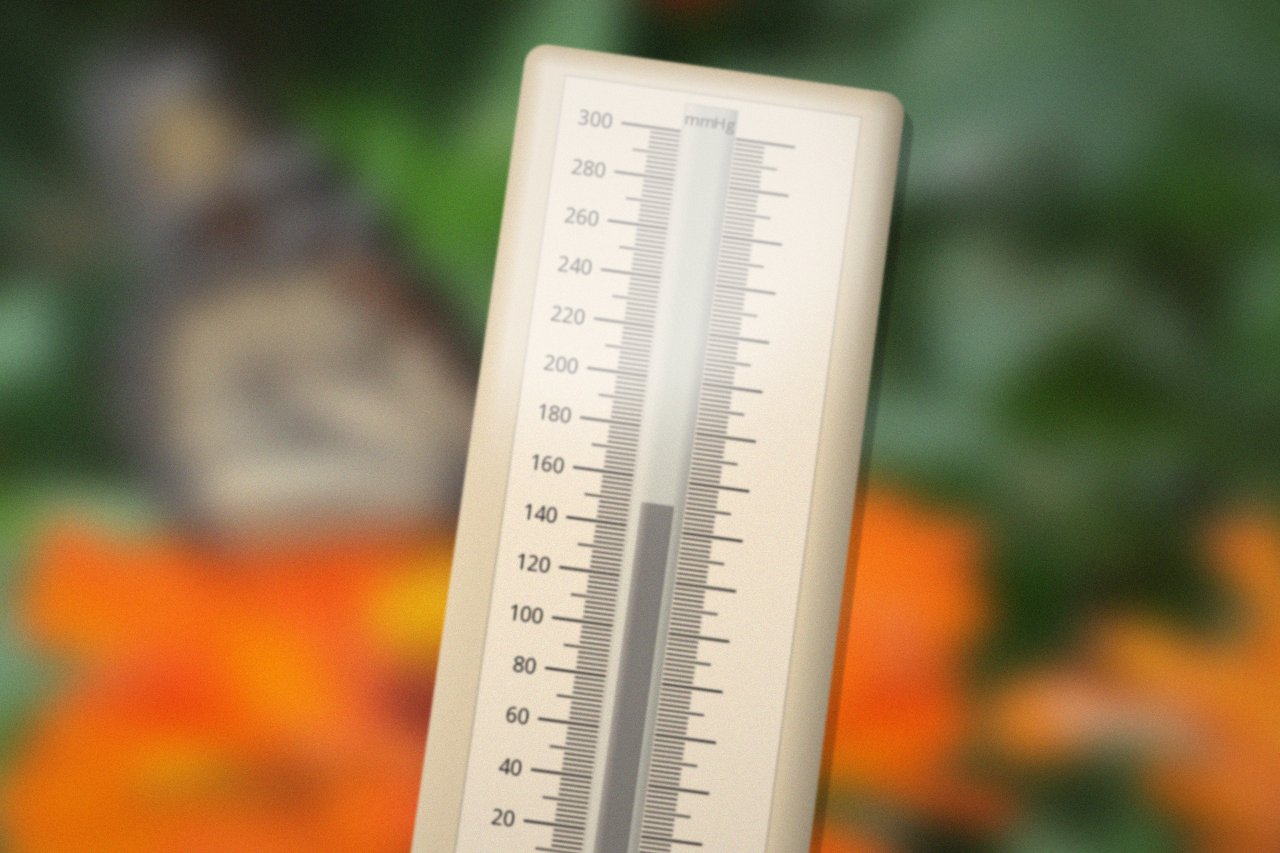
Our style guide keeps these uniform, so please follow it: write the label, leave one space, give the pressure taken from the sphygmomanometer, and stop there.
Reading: 150 mmHg
